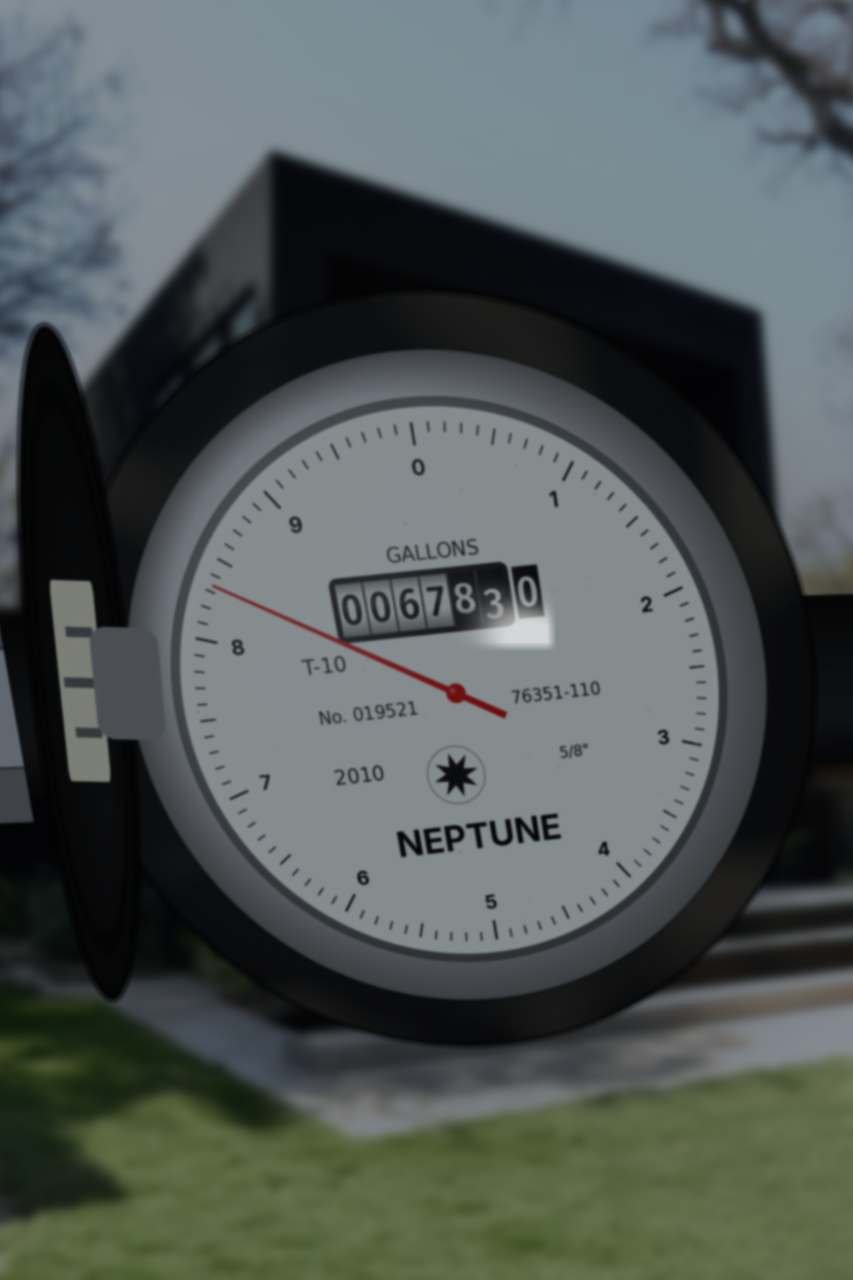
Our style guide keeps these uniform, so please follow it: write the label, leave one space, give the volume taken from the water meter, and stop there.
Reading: 67828.3 gal
